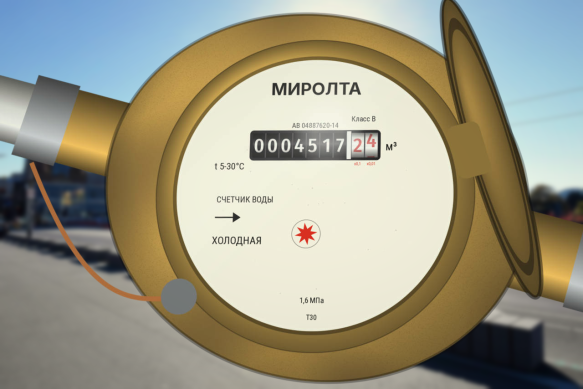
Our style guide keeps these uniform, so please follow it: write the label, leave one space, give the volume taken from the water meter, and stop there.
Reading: 4517.24 m³
